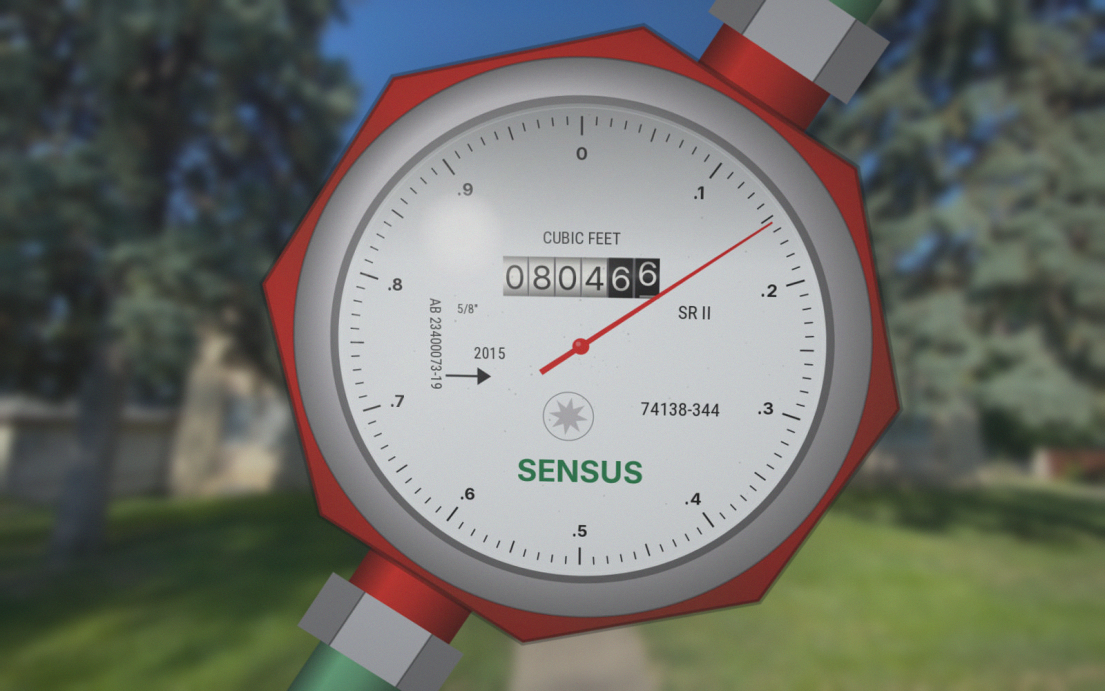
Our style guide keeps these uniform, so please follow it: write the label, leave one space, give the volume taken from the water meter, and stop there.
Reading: 80466.15 ft³
